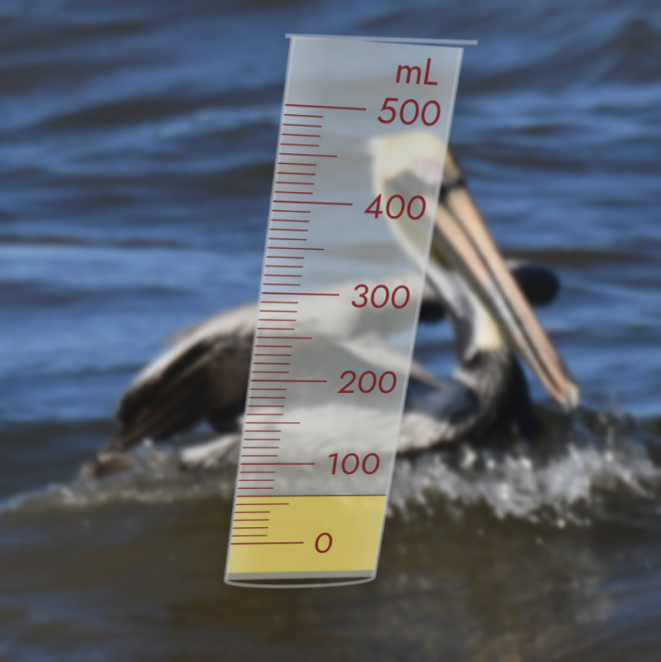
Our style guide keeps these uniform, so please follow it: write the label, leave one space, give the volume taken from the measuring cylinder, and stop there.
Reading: 60 mL
